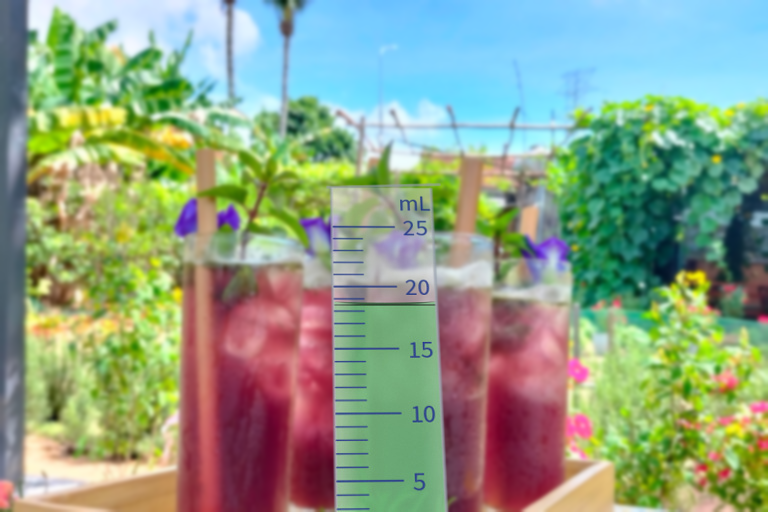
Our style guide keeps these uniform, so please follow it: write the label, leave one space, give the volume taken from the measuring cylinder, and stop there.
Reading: 18.5 mL
